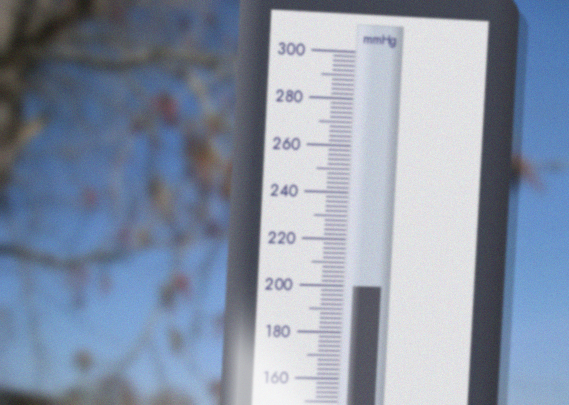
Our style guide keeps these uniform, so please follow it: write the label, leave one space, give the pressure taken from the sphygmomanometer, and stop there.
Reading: 200 mmHg
